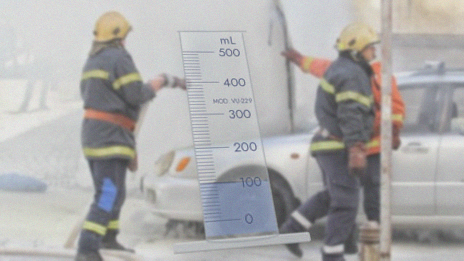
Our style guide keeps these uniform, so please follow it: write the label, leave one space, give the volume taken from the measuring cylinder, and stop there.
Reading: 100 mL
